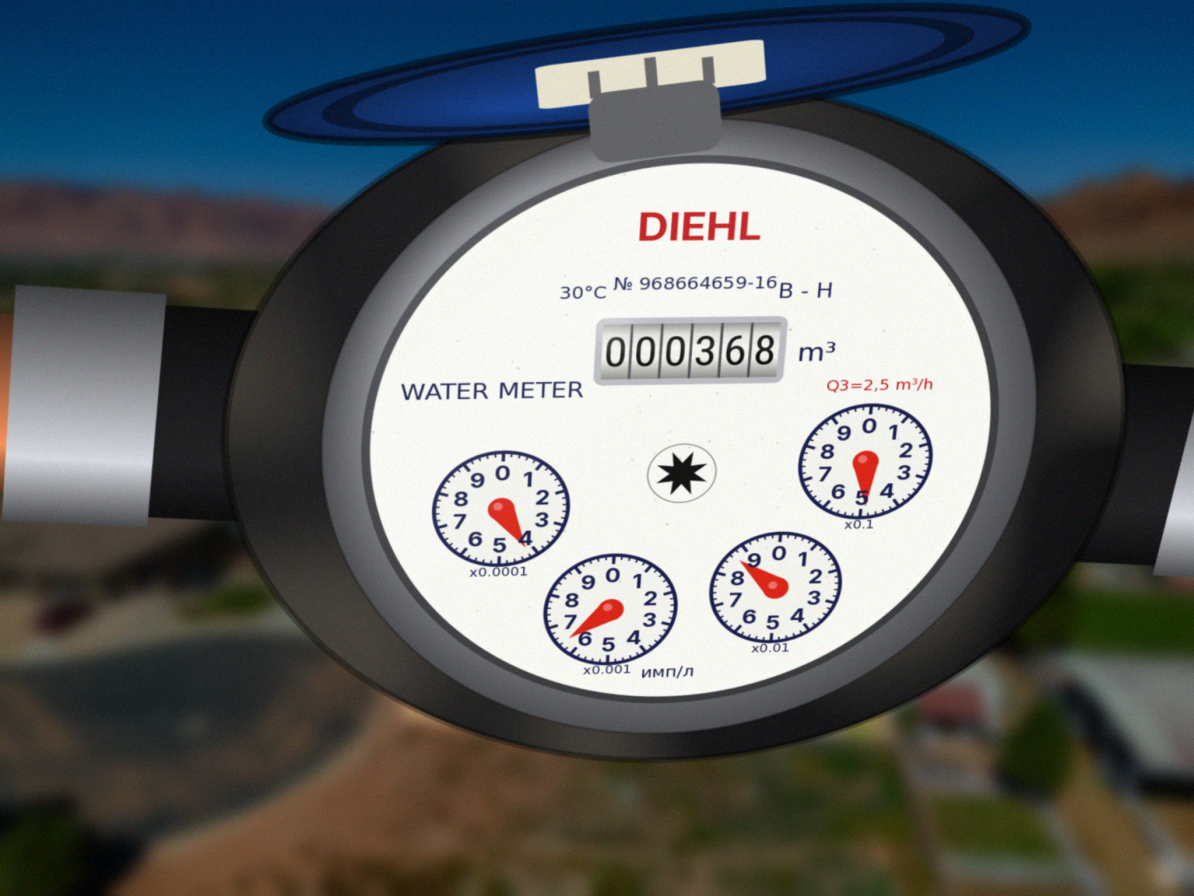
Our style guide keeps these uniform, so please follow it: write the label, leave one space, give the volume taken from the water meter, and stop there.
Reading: 368.4864 m³
